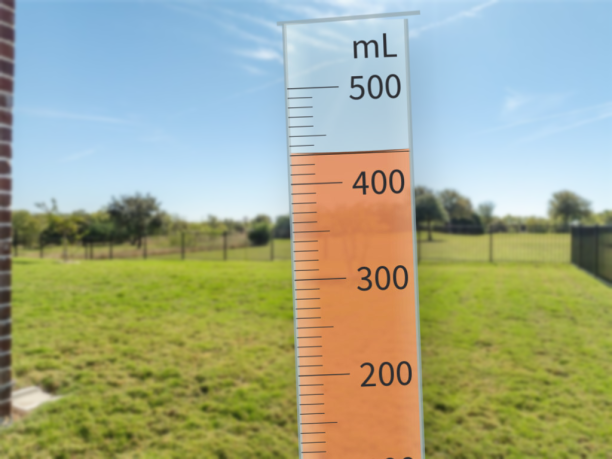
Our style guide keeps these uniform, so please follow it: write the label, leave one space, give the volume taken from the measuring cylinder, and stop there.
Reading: 430 mL
